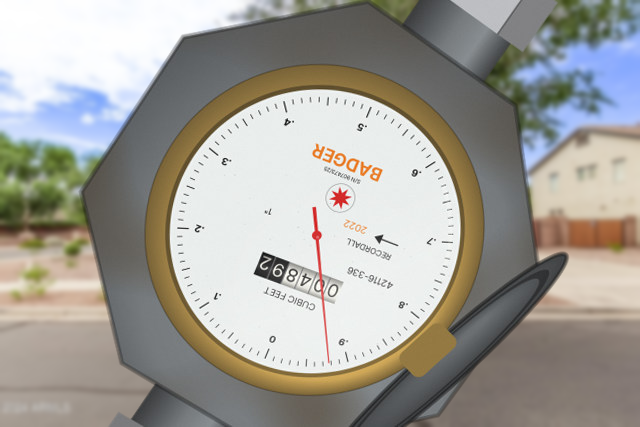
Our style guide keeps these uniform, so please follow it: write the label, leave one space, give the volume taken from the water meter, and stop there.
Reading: 4891.92 ft³
